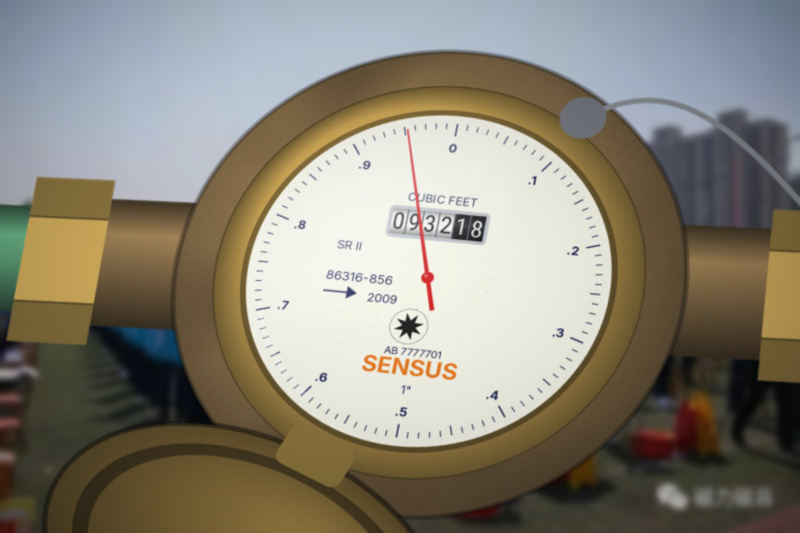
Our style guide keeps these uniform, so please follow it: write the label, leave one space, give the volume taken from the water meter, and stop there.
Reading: 93217.95 ft³
